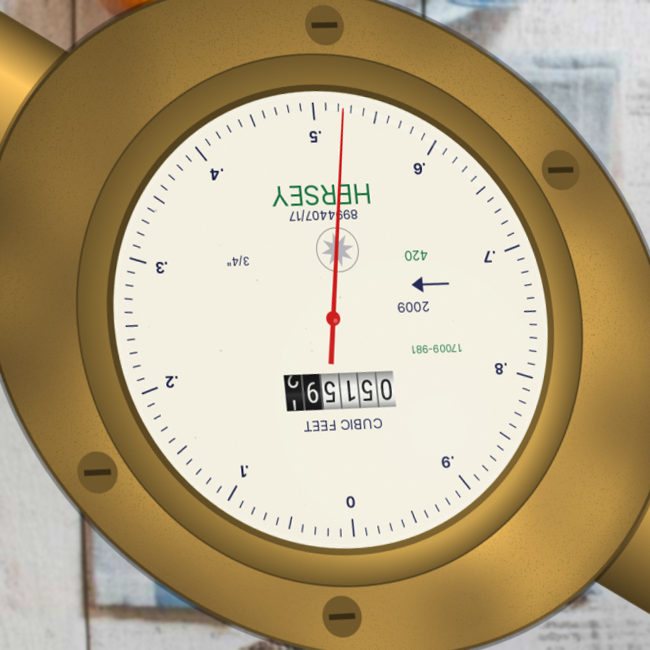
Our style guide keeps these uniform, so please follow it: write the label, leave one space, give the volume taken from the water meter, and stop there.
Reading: 51591.52 ft³
